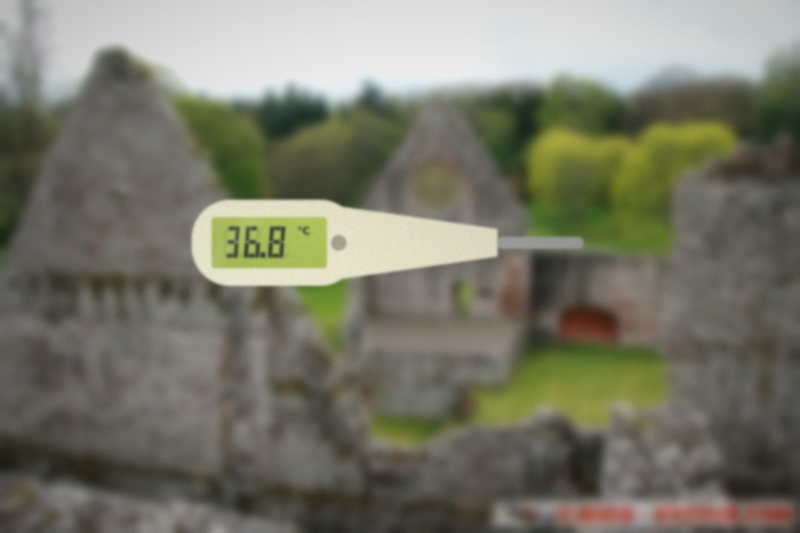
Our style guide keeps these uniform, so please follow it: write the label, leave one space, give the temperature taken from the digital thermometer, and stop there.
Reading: 36.8 °C
